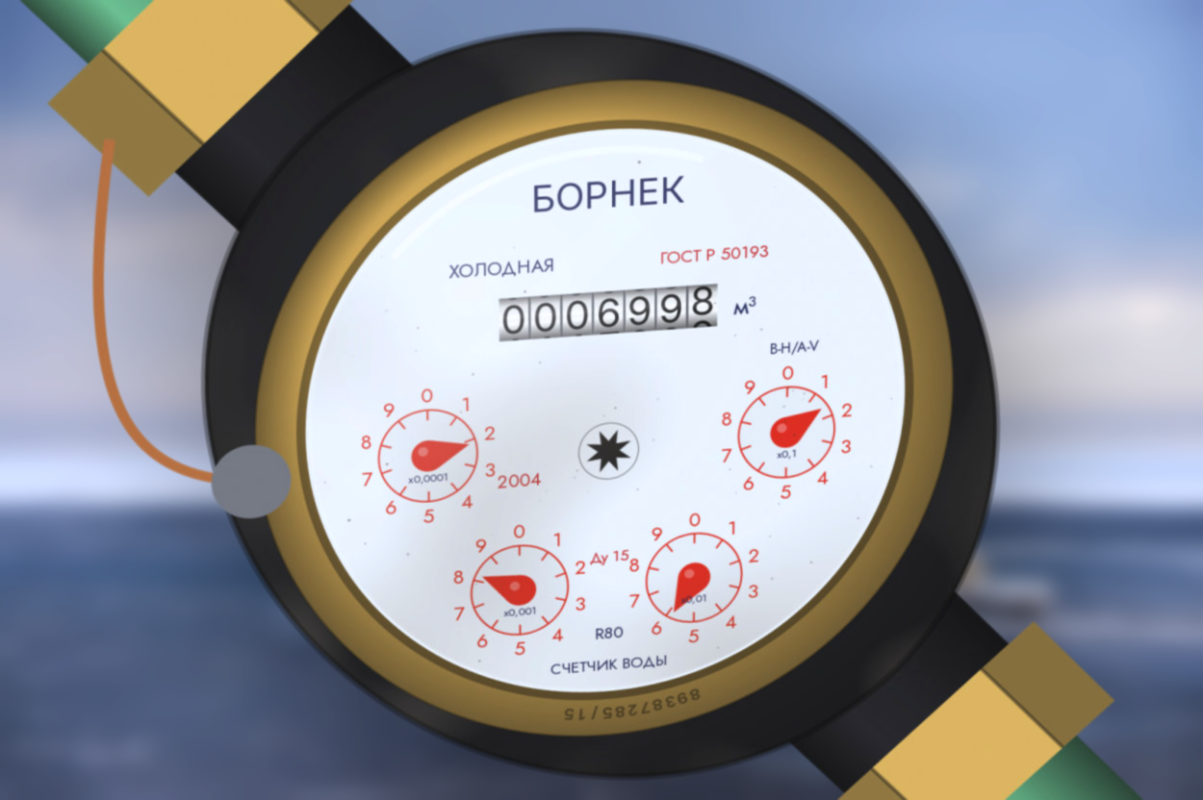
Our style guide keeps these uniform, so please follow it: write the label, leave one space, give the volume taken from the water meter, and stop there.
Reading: 6998.1582 m³
